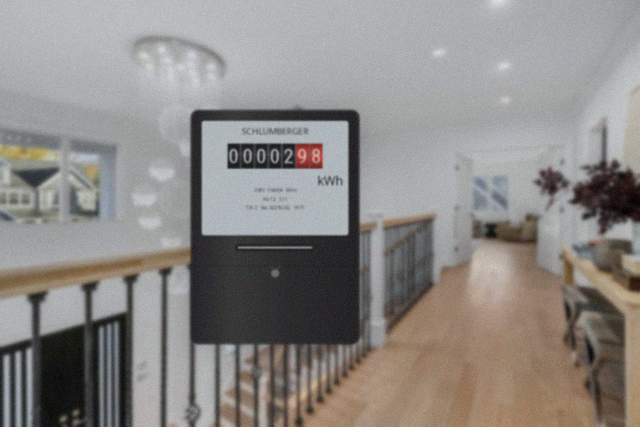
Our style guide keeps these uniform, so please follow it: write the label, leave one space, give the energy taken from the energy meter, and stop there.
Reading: 2.98 kWh
